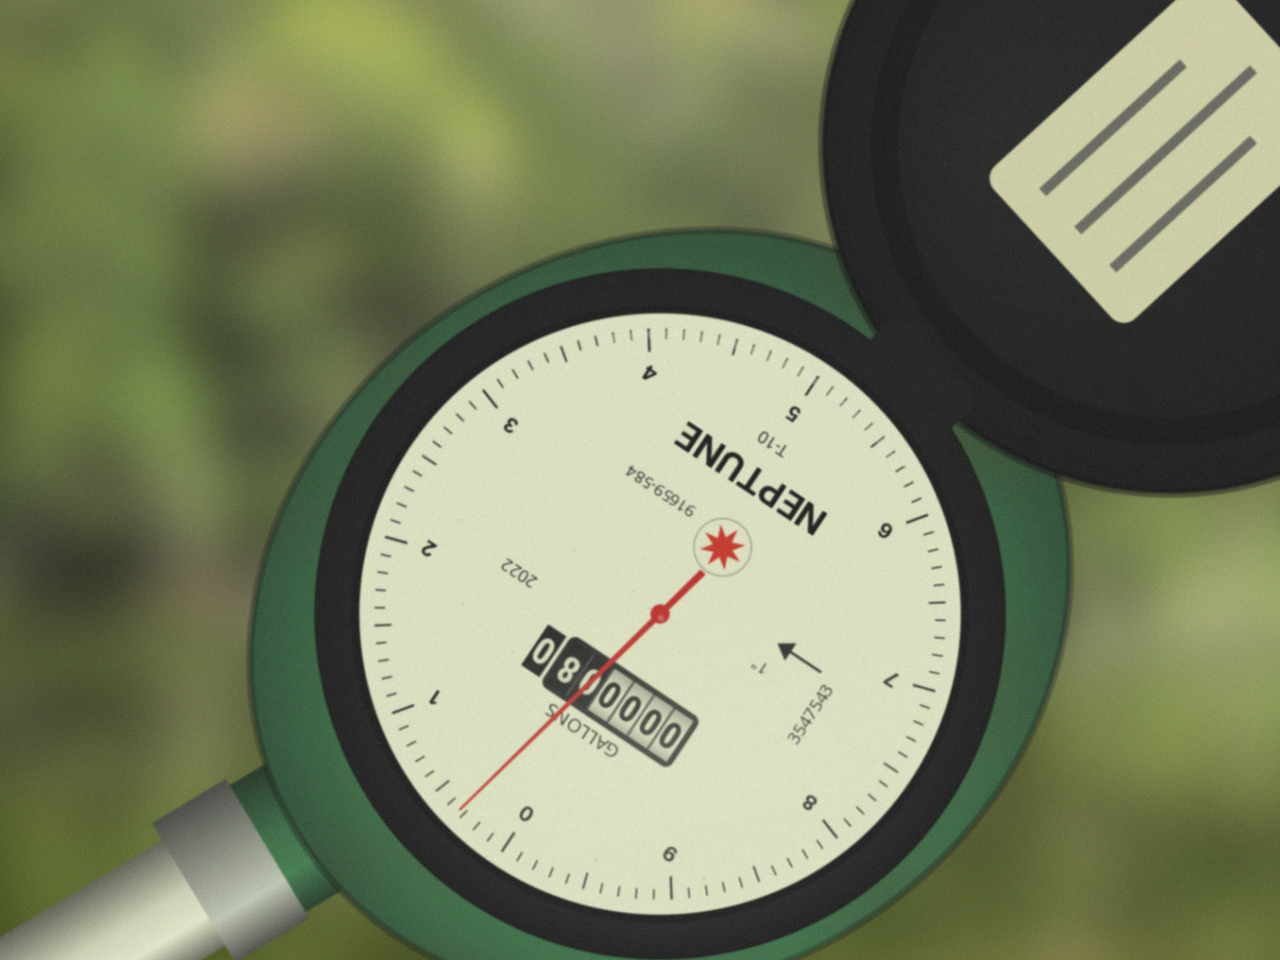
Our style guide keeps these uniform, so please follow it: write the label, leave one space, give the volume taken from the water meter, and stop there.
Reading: 80.3 gal
